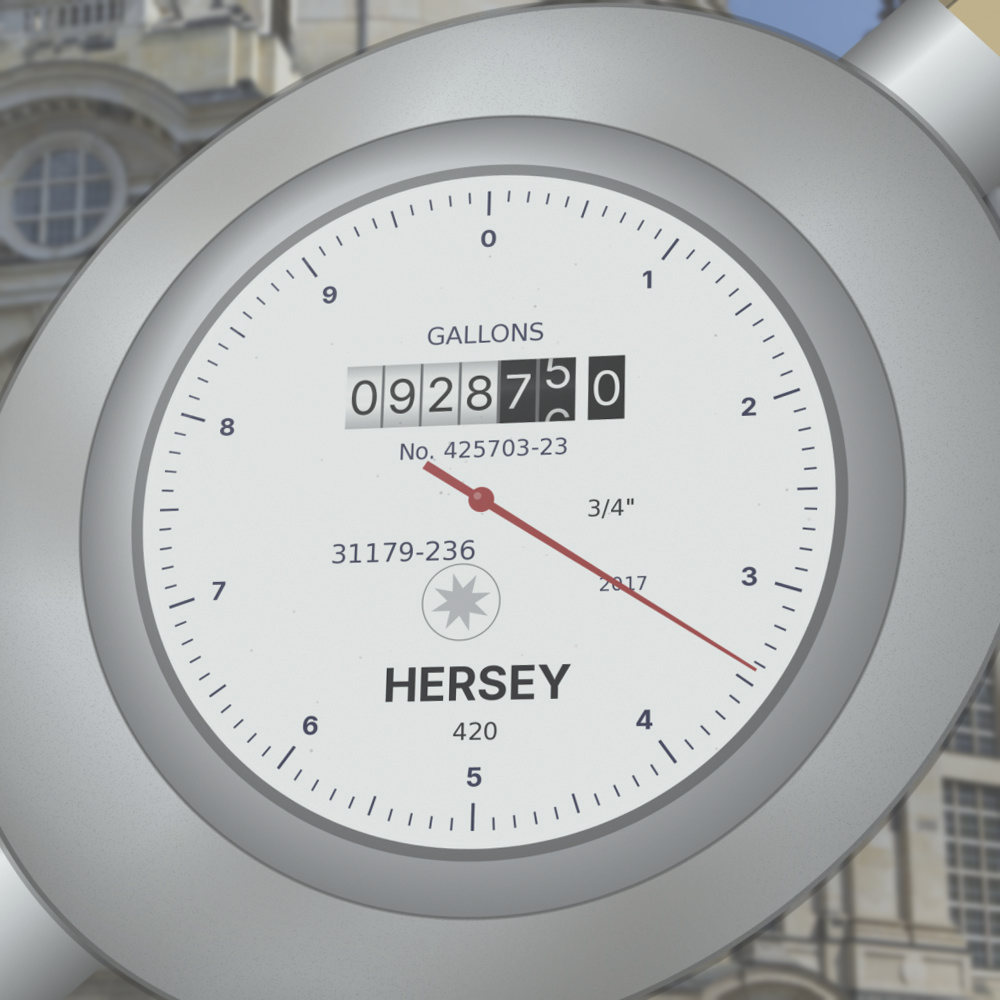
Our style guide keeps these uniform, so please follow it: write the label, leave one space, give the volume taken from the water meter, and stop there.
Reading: 928753.4 gal
